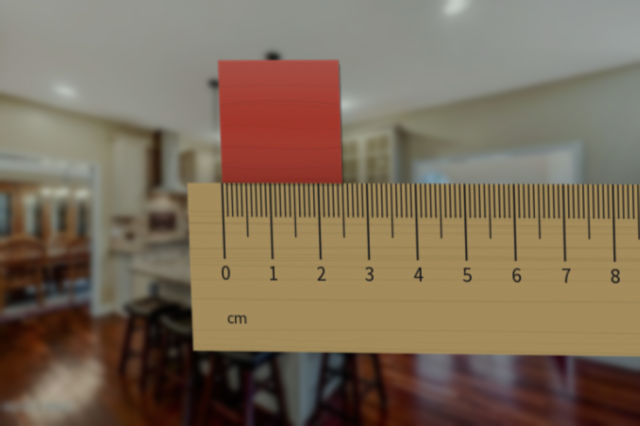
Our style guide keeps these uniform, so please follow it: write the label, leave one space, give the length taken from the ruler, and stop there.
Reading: 2.5 cm
